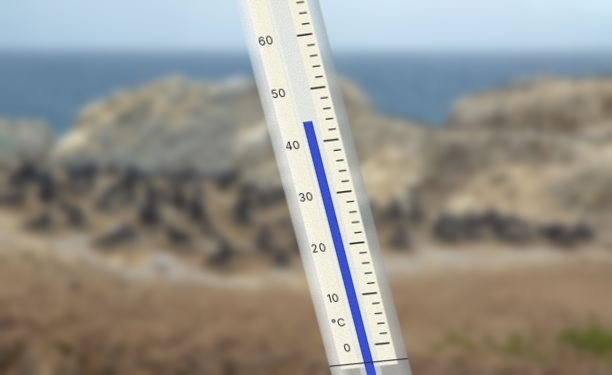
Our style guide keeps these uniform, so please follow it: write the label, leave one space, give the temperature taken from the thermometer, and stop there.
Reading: 44 °C
